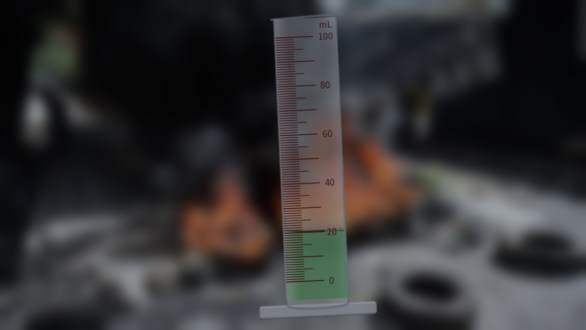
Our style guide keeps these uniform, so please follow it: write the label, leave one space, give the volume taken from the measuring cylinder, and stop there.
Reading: 20 mL
